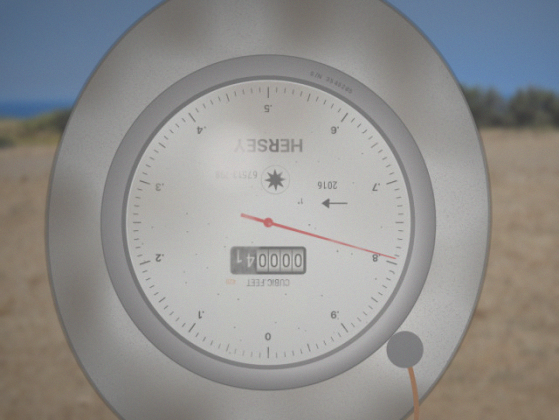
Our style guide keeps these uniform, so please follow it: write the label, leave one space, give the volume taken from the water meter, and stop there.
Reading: 40.79 ft³
